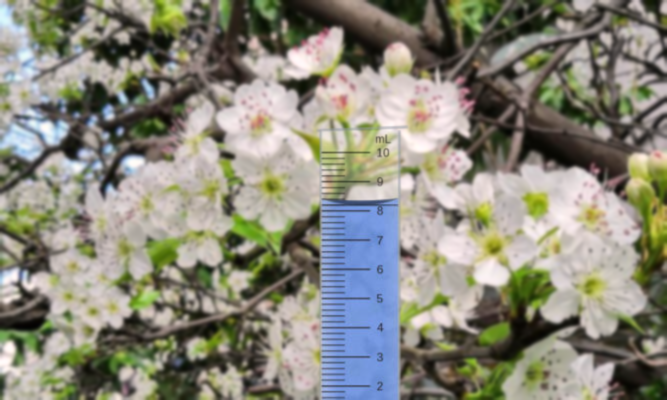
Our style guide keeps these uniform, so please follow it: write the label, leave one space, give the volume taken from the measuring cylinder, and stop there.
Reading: 8.2 mL
